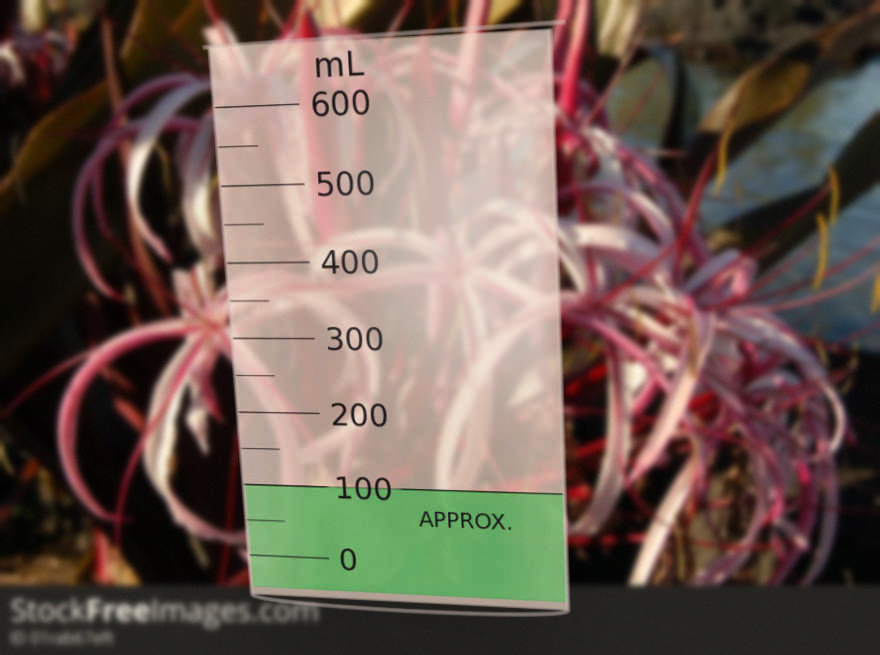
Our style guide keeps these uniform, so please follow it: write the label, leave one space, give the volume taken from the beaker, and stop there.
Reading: 100 mL
